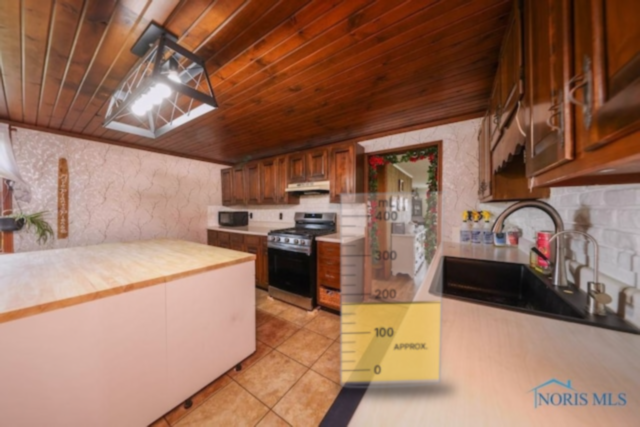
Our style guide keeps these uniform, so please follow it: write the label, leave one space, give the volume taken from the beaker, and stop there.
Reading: 175 mL
